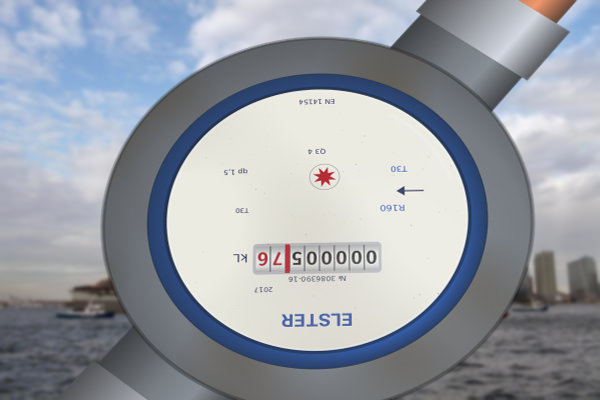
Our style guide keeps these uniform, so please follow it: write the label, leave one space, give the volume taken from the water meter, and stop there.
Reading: 5.76 kL
